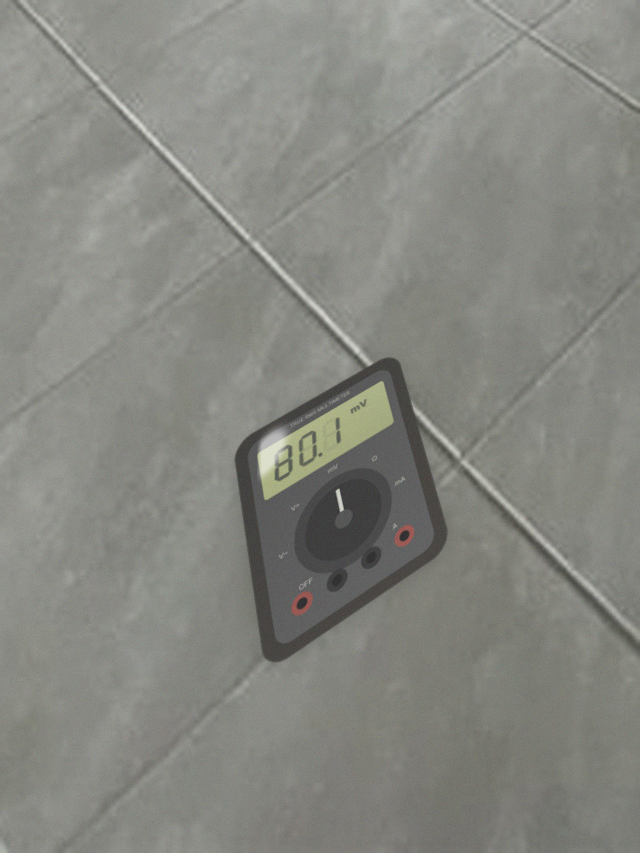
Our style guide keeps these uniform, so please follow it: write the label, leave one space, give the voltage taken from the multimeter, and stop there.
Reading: 80.1 mV
